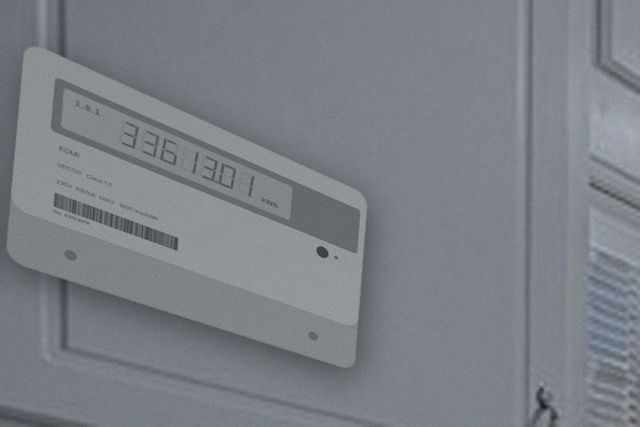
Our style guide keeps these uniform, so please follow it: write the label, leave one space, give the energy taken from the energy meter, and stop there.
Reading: 33613.01 kWh
